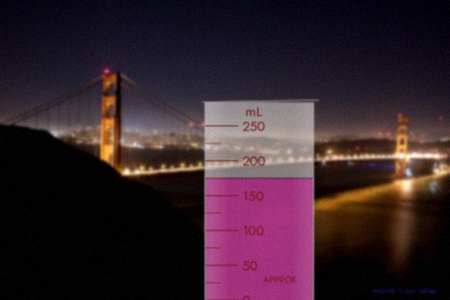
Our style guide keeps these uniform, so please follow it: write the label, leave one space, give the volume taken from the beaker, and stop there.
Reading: 175 mL
